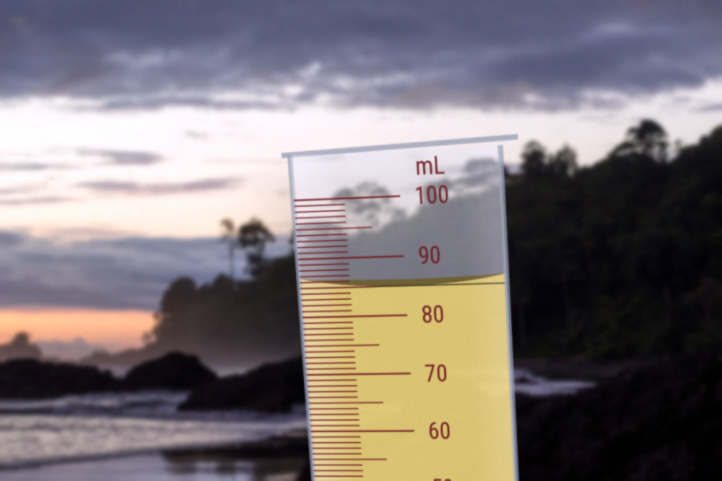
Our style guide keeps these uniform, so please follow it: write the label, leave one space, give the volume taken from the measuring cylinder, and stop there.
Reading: 85 mL
